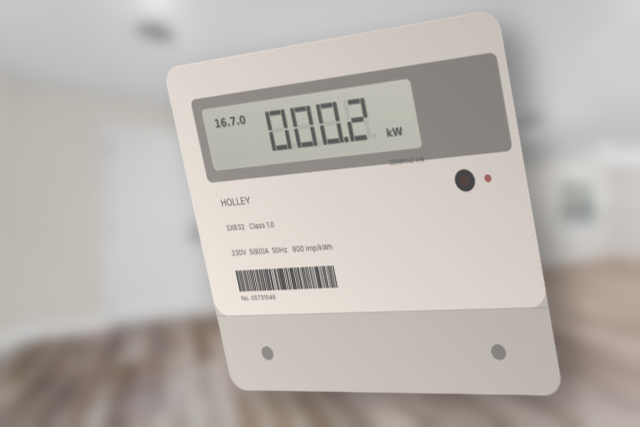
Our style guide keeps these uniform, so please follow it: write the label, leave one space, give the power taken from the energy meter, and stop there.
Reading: 0.2 kW
